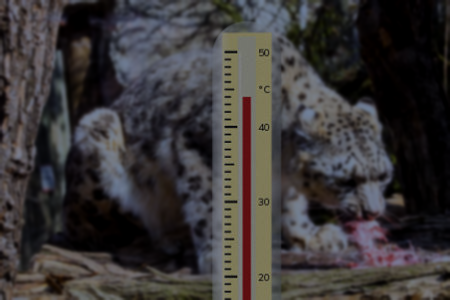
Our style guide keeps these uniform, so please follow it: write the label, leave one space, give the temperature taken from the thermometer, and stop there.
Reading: 44 °C
